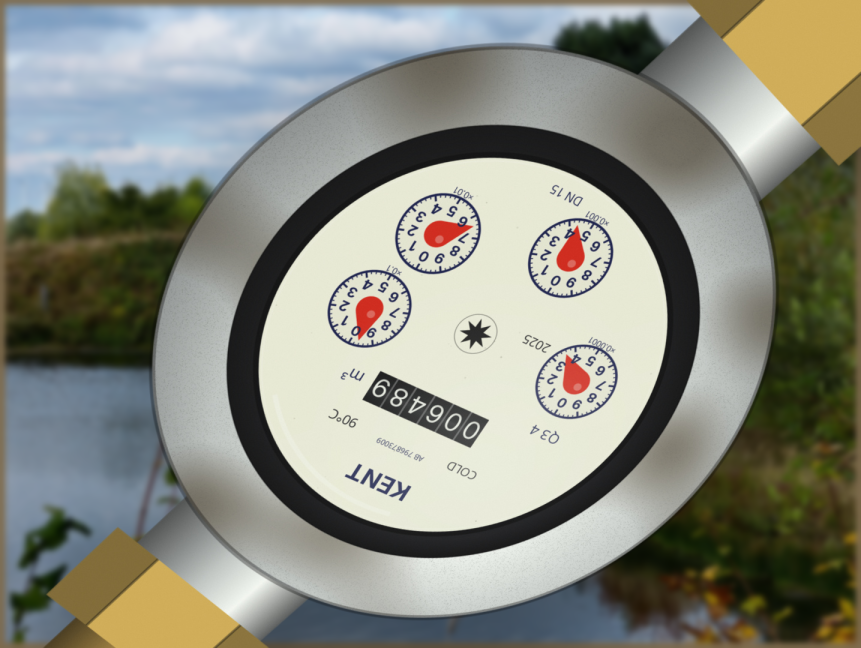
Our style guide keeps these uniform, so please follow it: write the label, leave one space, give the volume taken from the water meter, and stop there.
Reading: 6488.9643 m³
